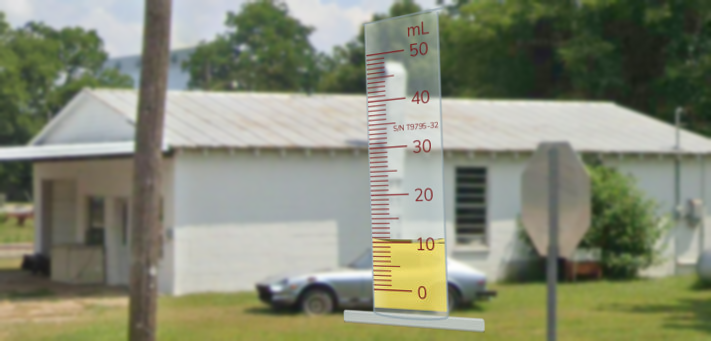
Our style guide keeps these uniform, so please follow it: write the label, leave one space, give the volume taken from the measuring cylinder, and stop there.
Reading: 10 mL
